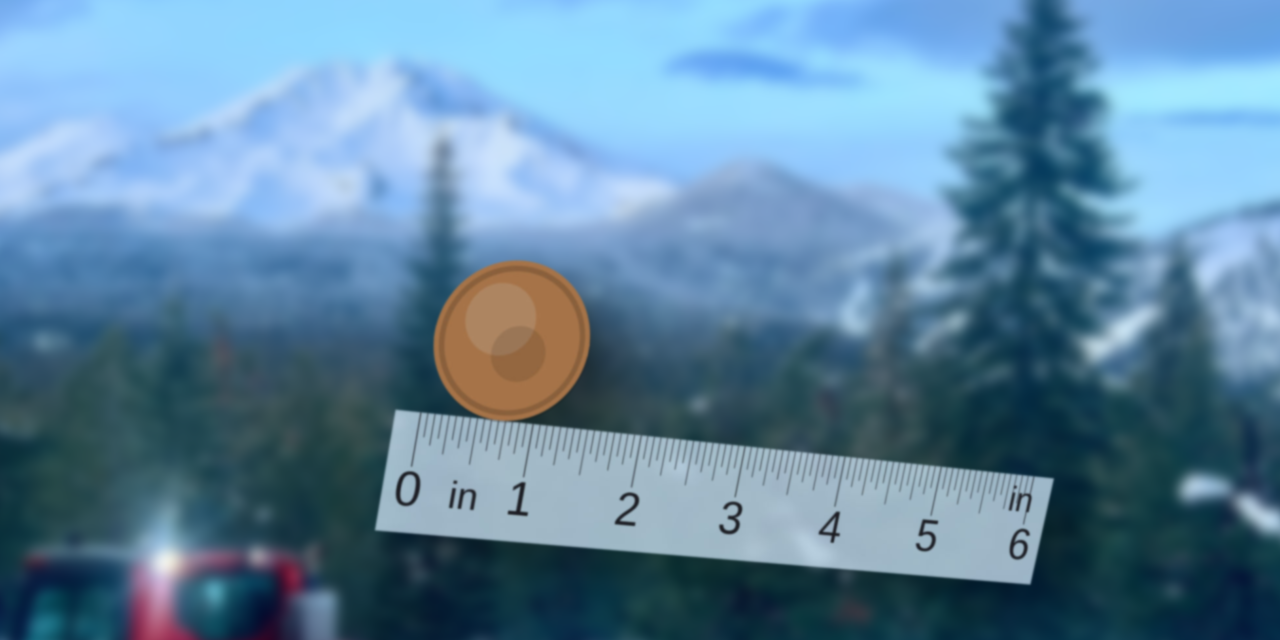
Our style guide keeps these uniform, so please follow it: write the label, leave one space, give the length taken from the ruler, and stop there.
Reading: 1.375 in
